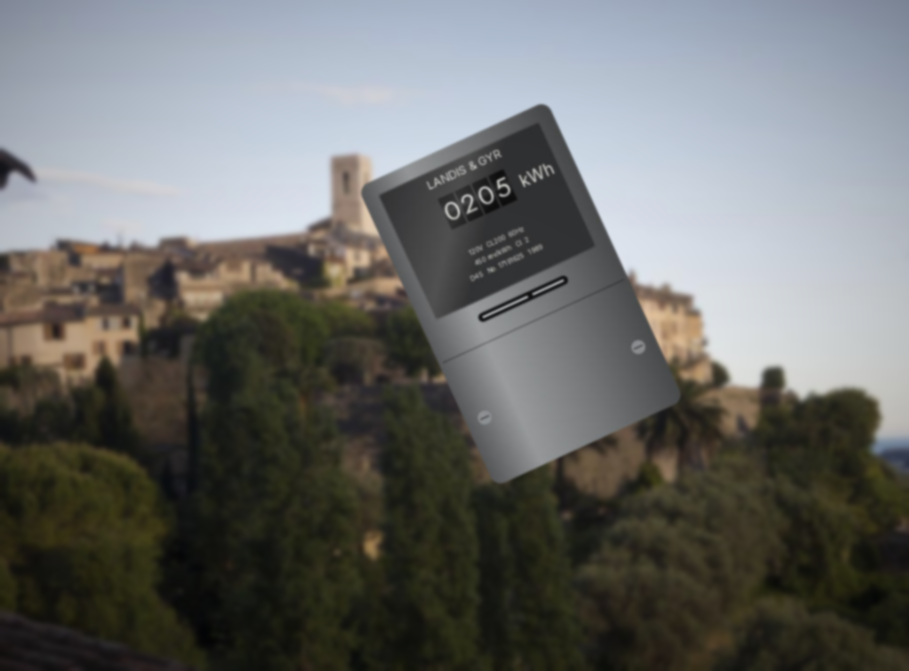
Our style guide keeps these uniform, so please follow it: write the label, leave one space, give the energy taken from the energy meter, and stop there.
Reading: 205 kWh
